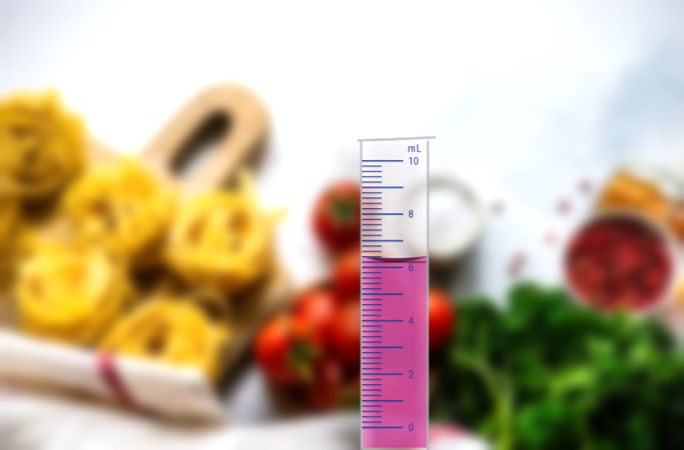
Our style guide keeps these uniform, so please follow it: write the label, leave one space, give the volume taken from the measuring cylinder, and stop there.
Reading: 6.2 mL
